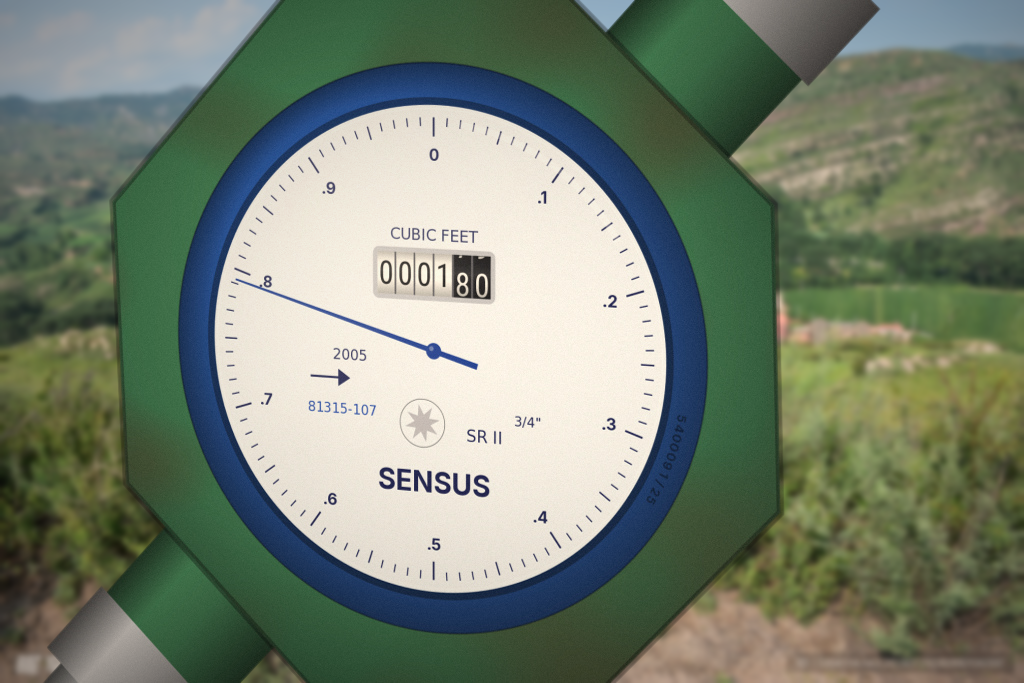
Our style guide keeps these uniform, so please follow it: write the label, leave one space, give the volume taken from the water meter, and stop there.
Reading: 179.79 ft³
